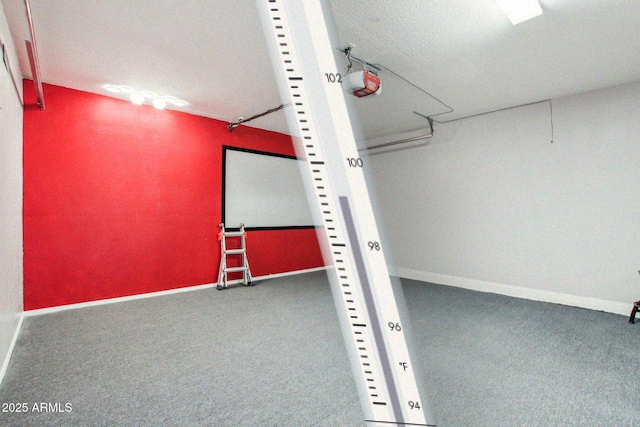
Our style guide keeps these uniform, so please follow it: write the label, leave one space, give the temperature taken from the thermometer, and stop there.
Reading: 99.2 °F
